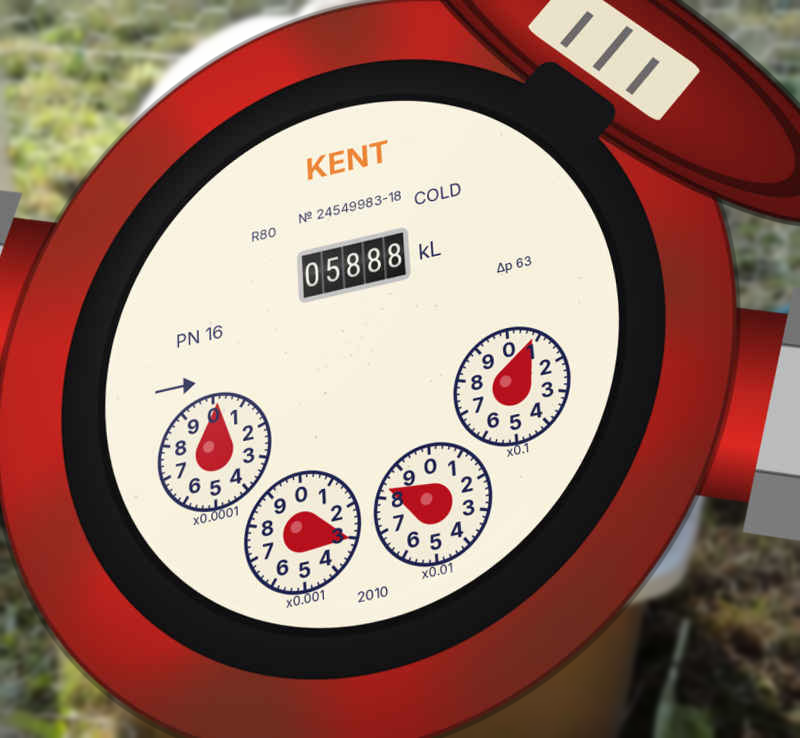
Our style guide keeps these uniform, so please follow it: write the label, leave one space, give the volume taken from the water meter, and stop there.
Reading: 5888.0830 kL
